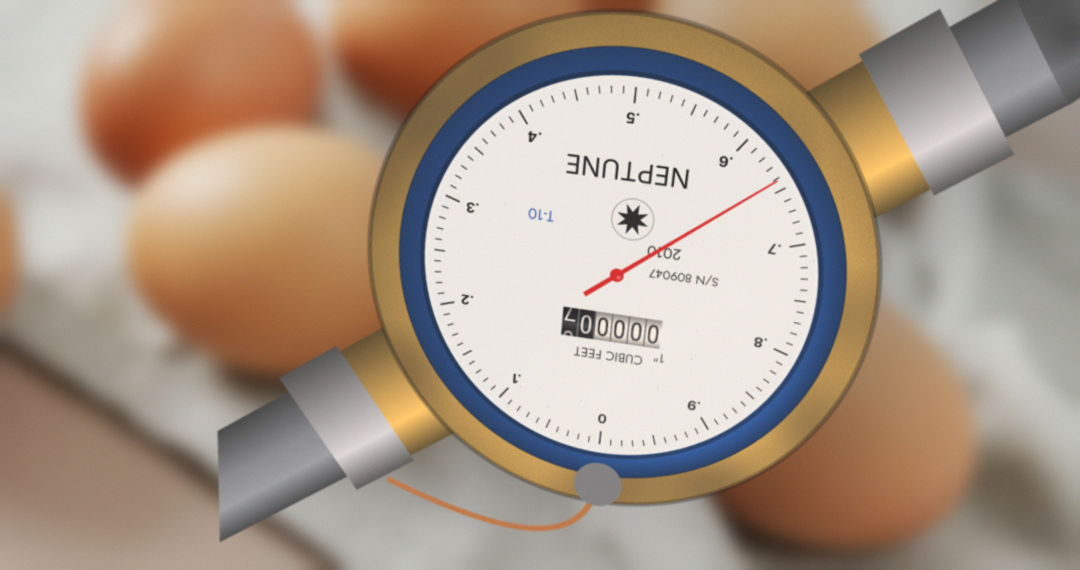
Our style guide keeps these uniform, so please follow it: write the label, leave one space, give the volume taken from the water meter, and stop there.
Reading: 6.64 ft³
